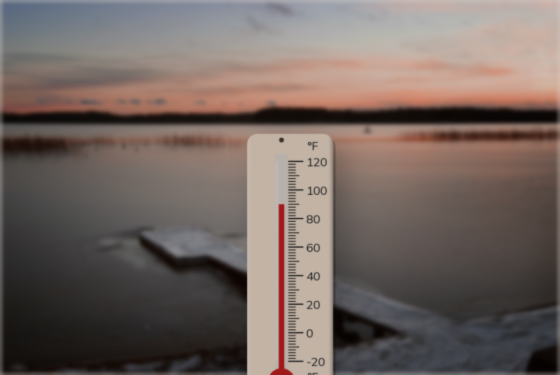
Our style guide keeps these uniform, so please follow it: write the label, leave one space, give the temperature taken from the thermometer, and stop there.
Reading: 90 °F
